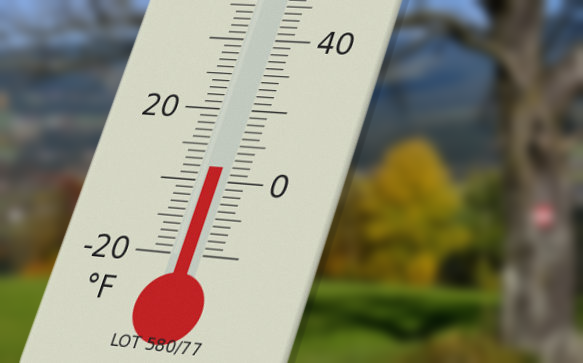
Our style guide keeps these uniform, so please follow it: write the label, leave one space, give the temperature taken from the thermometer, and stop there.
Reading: 4 °F
